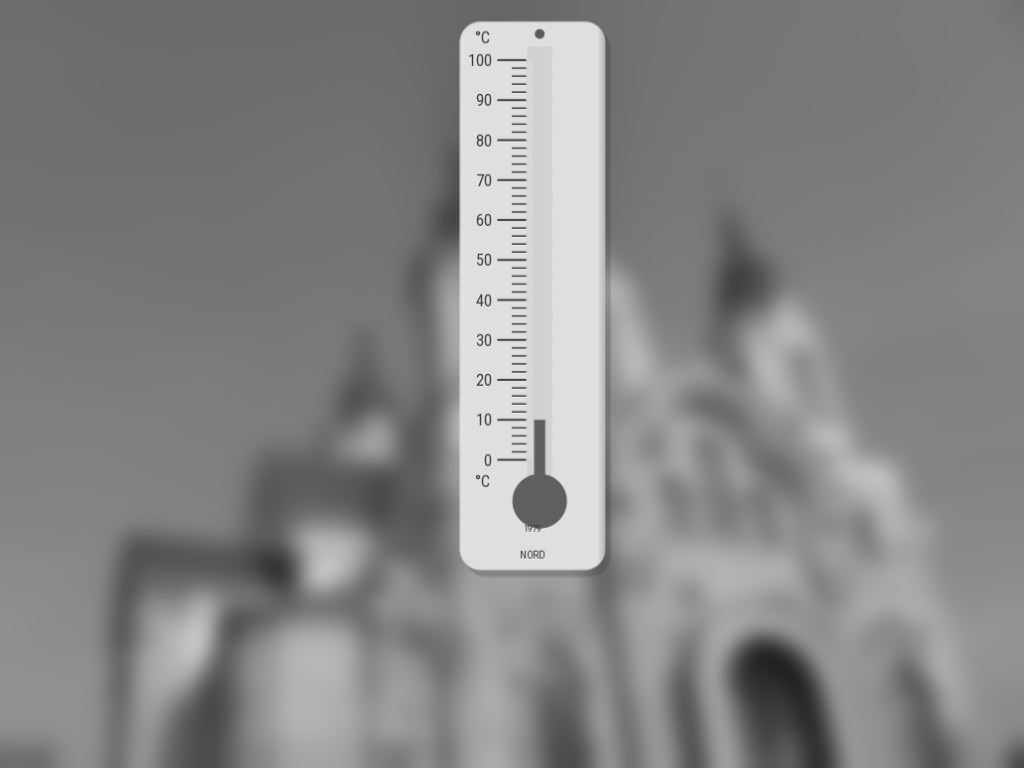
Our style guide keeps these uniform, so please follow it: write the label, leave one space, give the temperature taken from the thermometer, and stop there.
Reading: 10 °C
